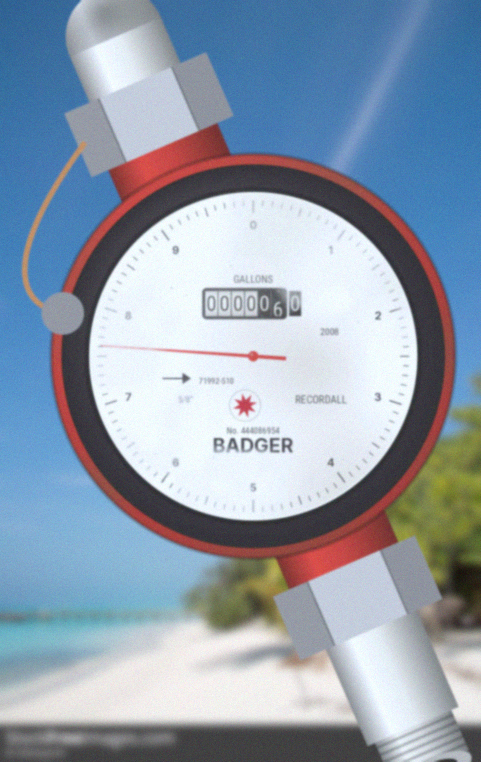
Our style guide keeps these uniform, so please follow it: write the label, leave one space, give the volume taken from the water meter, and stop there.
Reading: 57.6 gal
